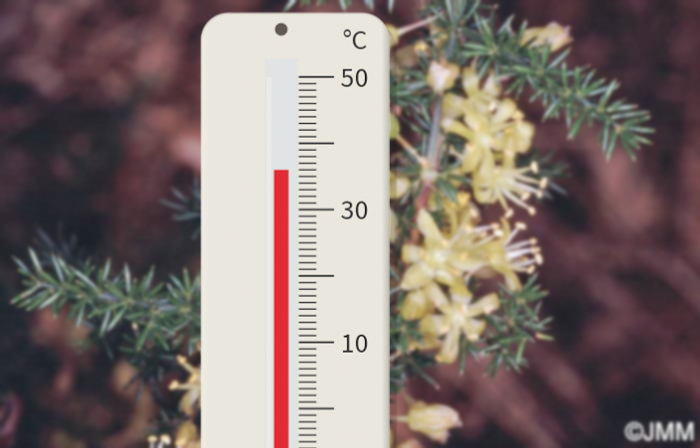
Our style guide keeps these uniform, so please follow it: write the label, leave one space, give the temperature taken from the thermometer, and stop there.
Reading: 36 °C
